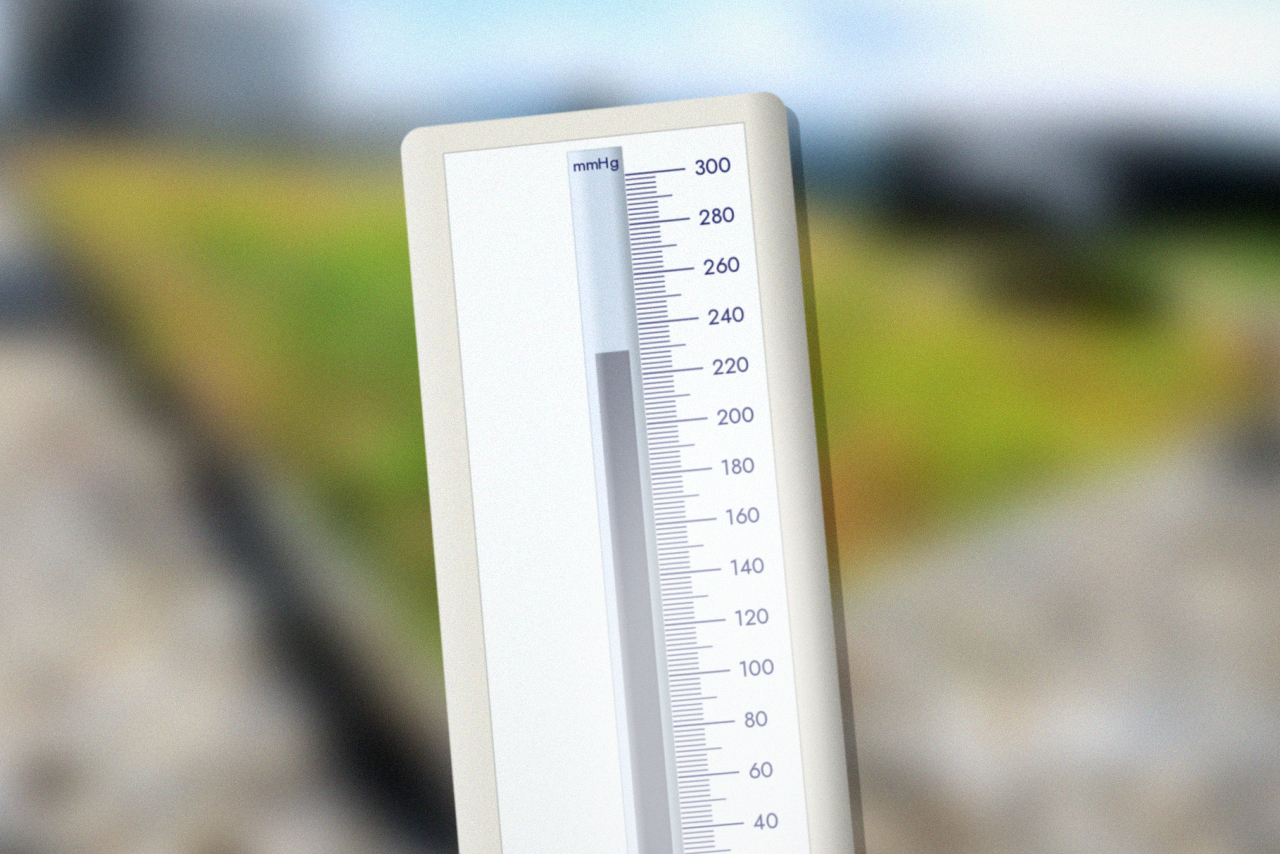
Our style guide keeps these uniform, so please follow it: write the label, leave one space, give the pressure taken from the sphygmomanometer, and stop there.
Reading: 230 mmHg
